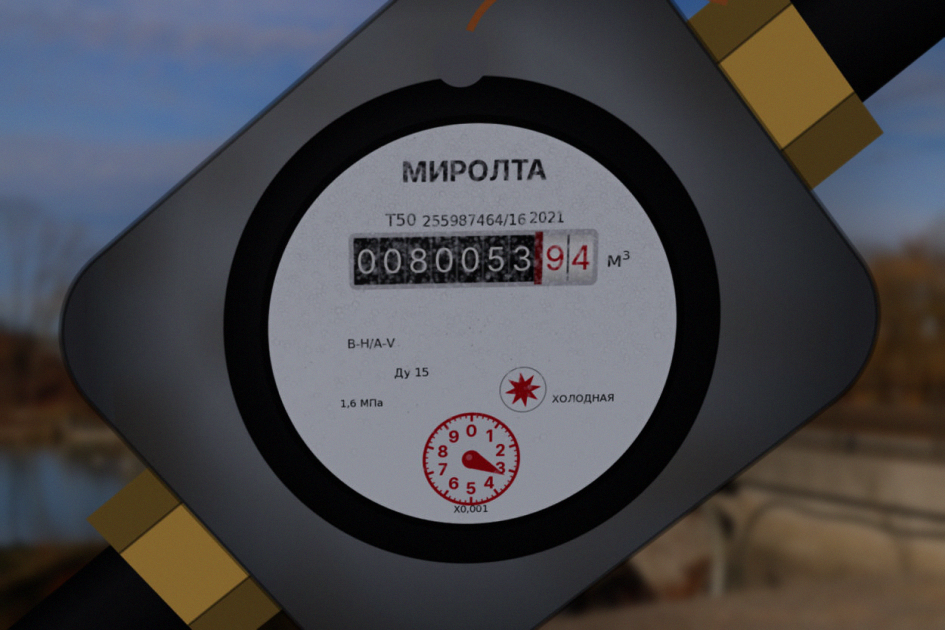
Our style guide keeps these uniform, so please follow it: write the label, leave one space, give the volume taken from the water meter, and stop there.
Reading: 80053.943 m³
